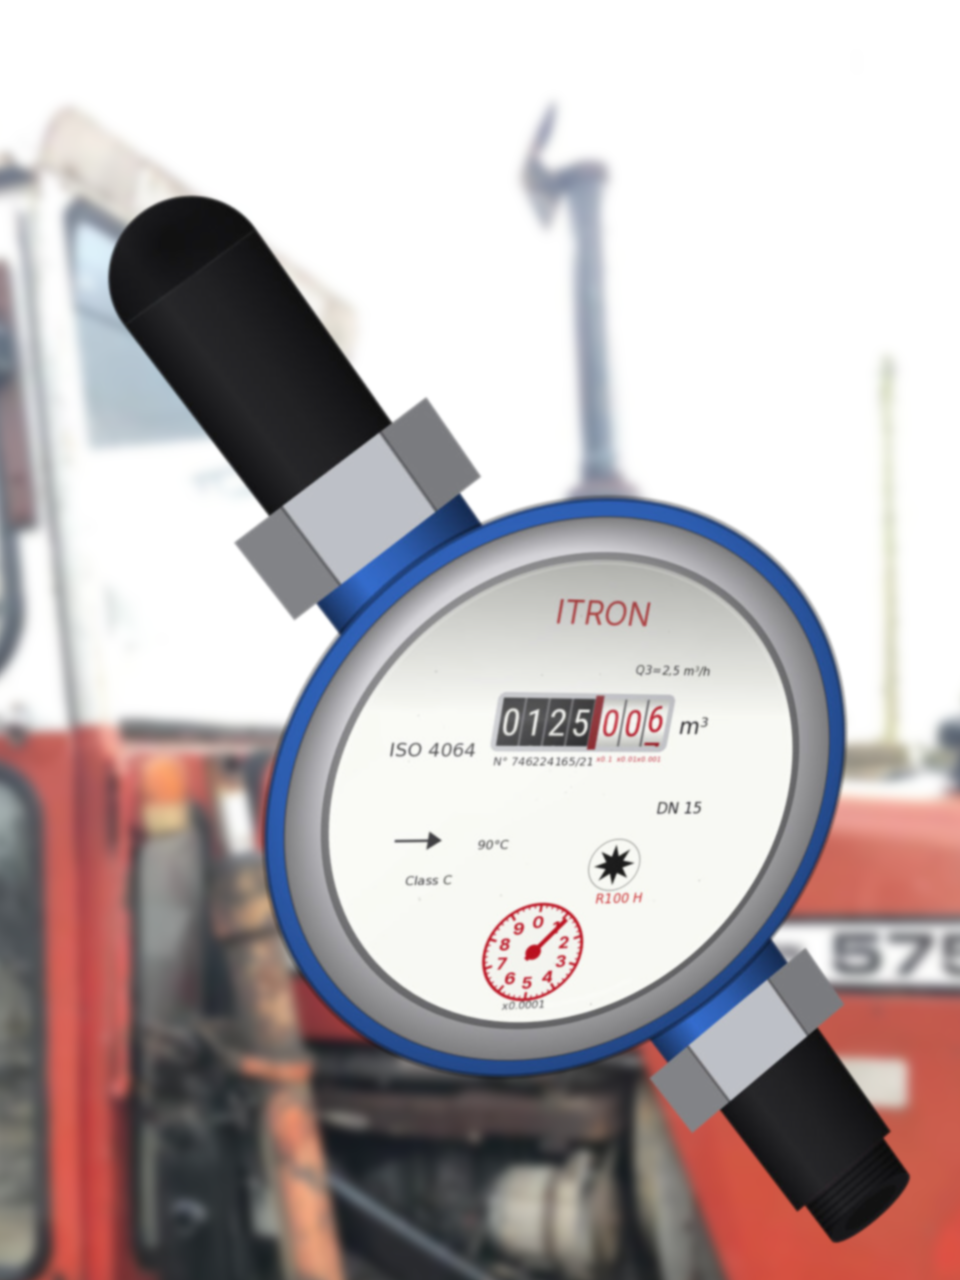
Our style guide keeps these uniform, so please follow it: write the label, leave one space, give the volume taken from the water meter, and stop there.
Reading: 125.0061 m³
